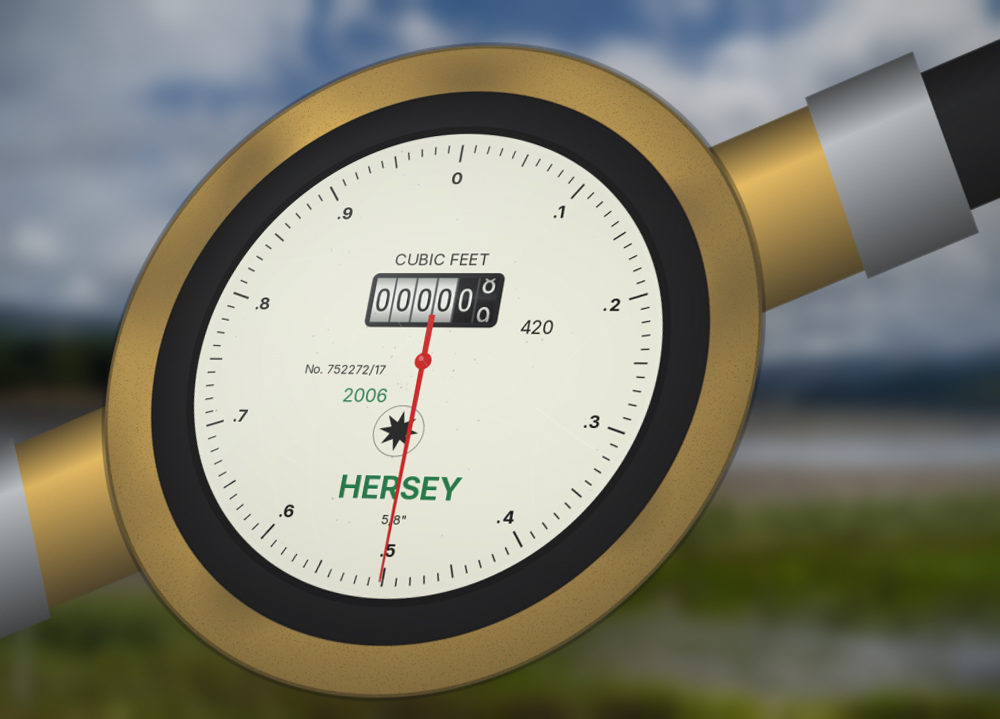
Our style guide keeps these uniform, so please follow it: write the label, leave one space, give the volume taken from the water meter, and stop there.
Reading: 8.50 ft³
